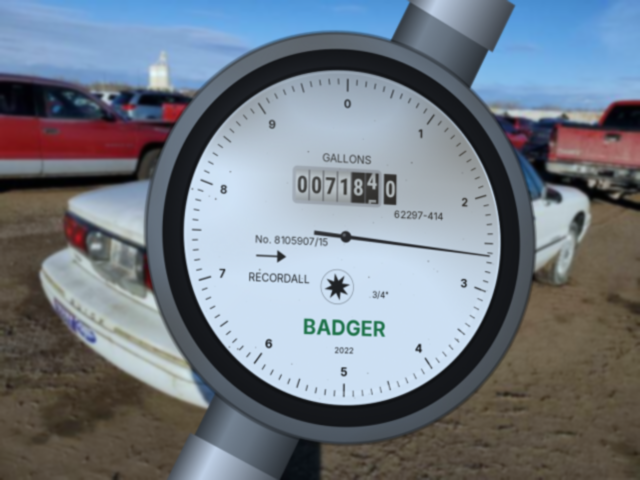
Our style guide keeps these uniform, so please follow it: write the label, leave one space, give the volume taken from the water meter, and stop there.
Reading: 71842.6 gal
